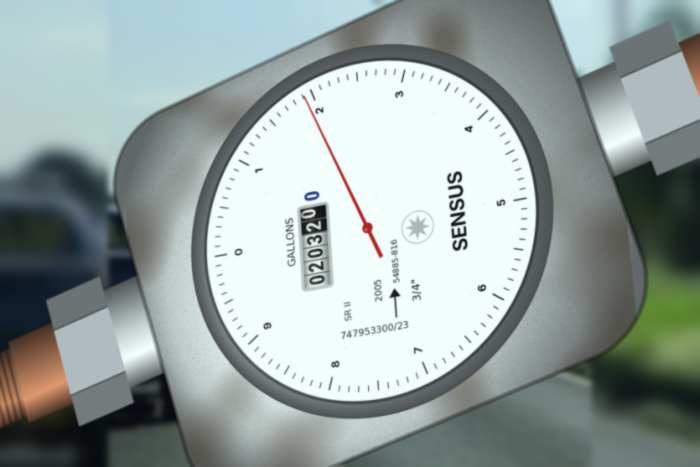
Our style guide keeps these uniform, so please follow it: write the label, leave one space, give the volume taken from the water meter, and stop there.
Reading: 203201.9 gal
